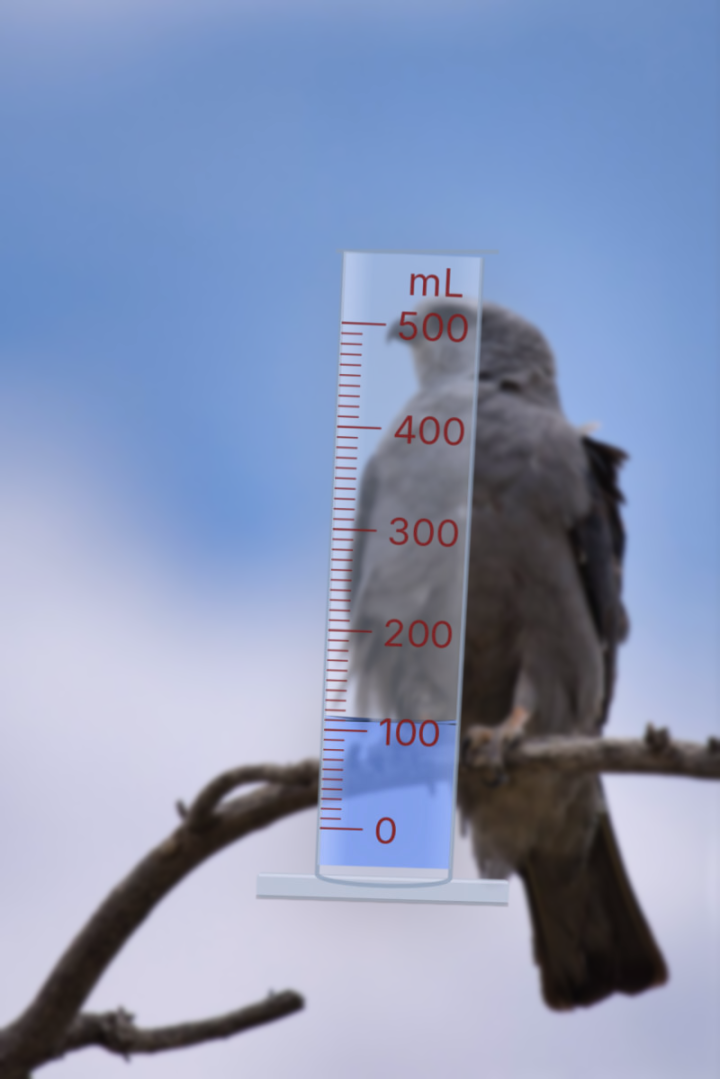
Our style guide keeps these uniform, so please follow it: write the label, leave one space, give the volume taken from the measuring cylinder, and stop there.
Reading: 110 mL
